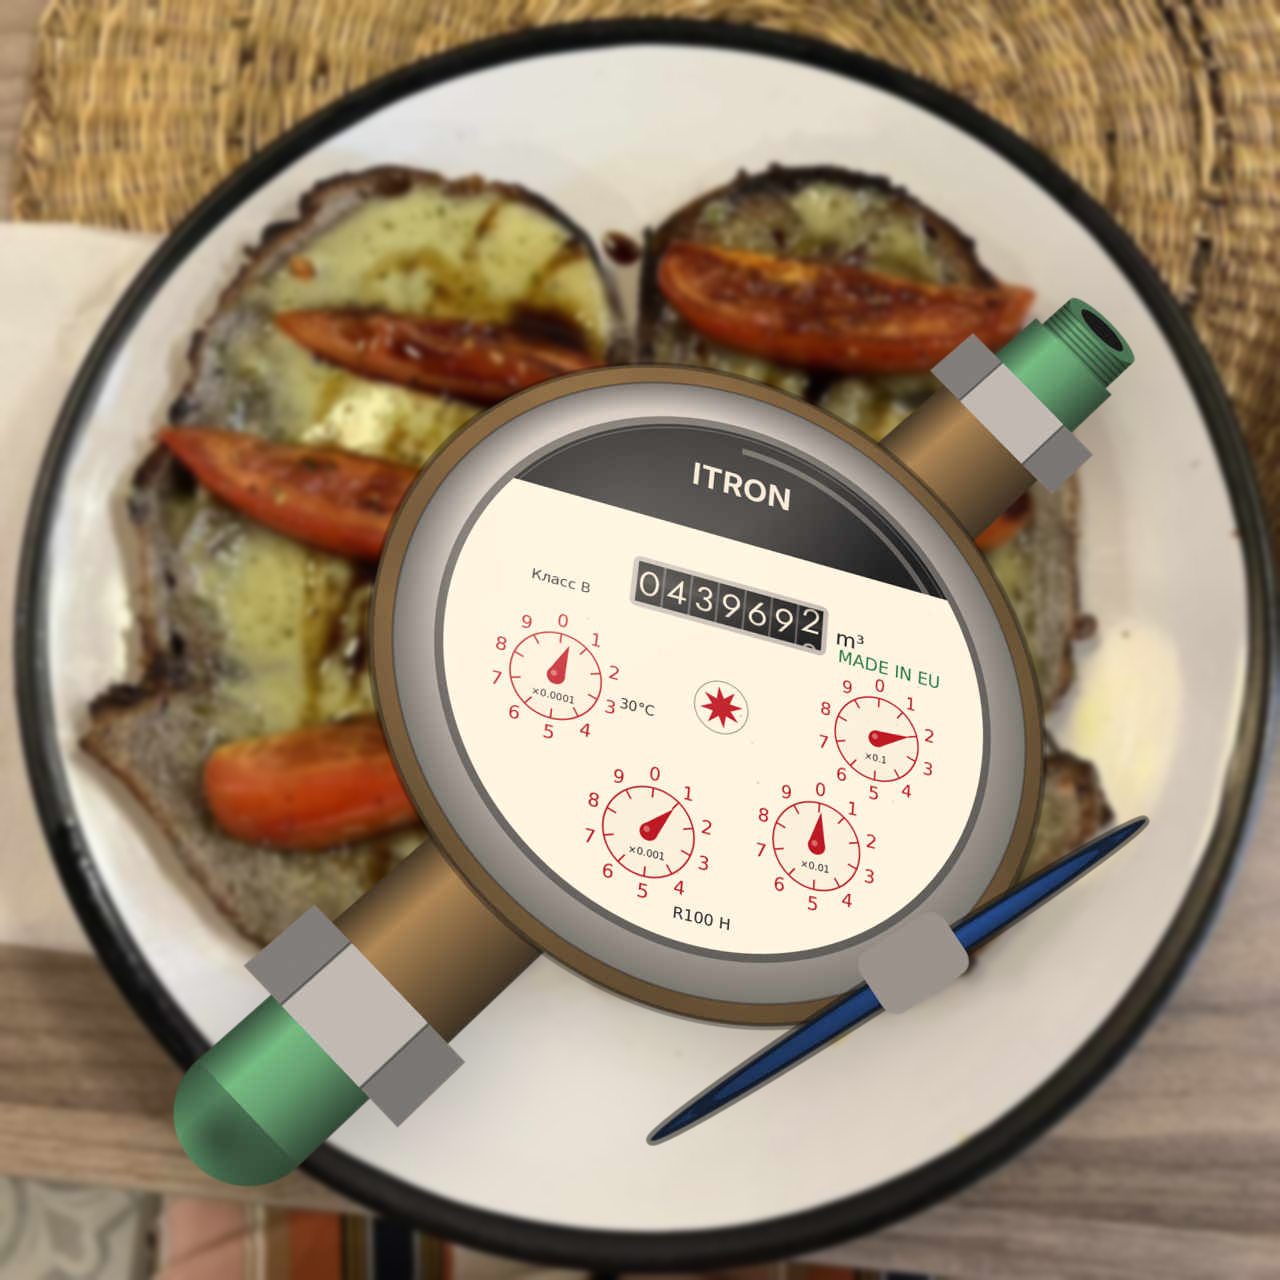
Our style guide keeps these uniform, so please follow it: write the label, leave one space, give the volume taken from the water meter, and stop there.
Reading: 439692.2010 m³
